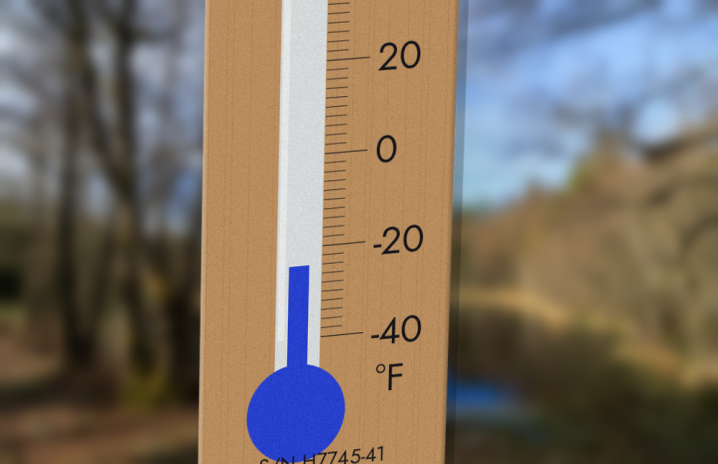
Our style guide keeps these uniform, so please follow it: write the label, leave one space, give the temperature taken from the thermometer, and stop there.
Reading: -24 °F
